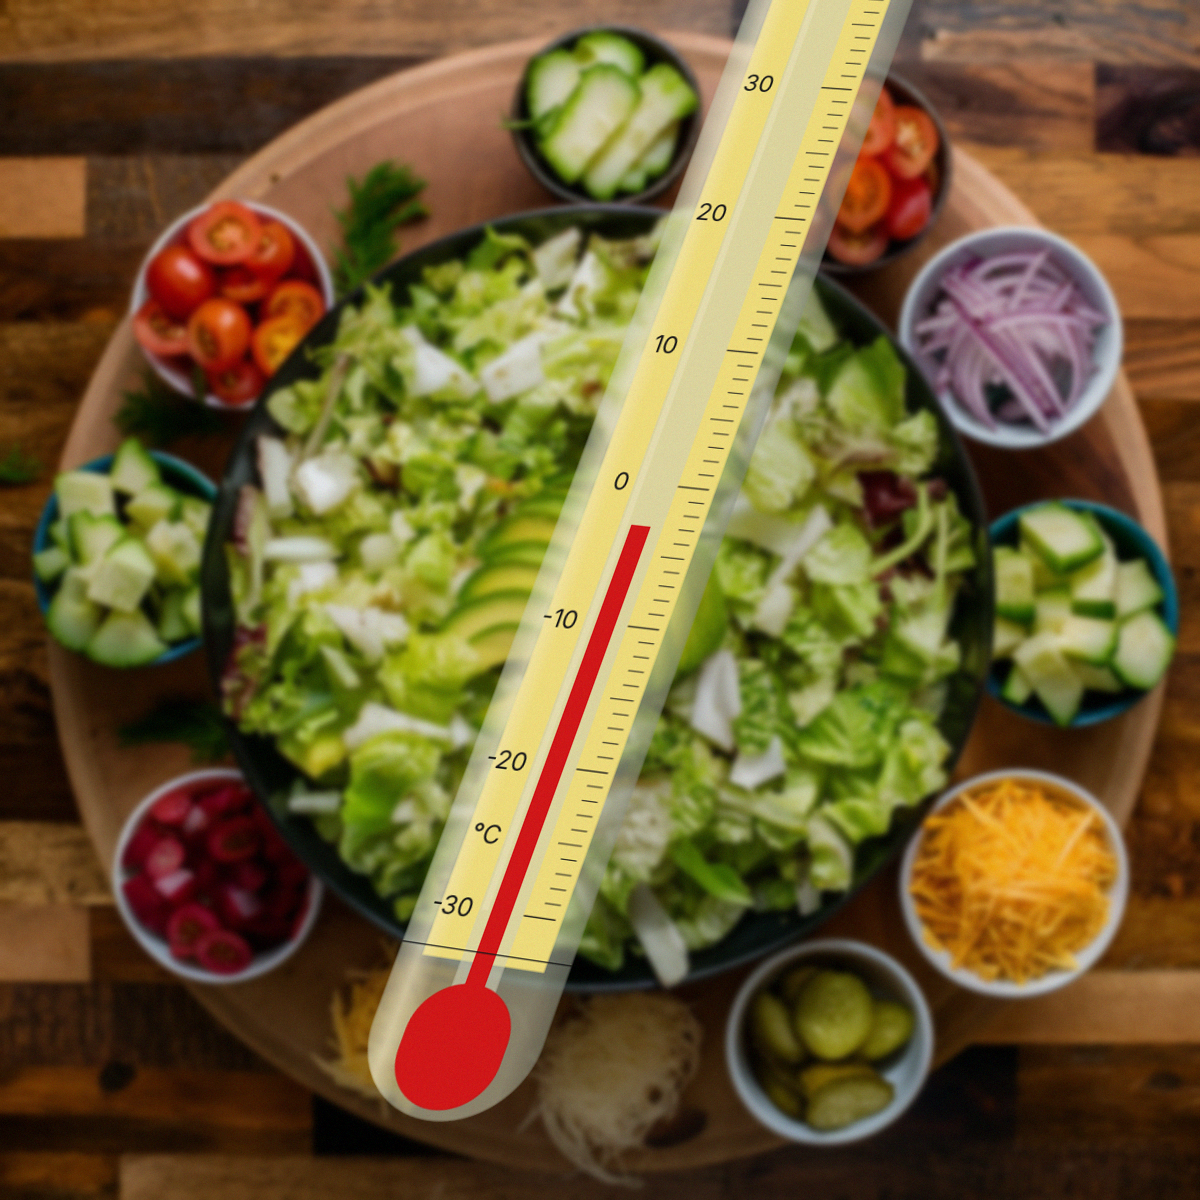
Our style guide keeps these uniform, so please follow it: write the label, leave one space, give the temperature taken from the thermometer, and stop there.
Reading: -3 °C
